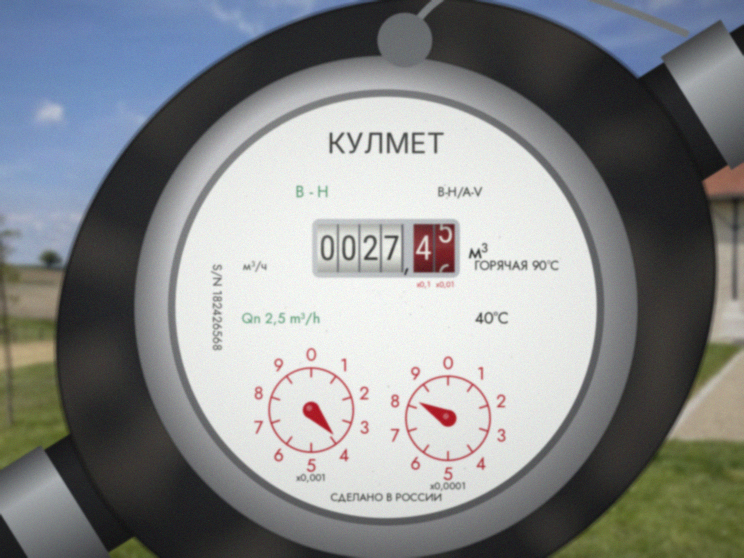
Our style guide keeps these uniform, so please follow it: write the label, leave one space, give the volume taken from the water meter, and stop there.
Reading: 27.4538 m³
